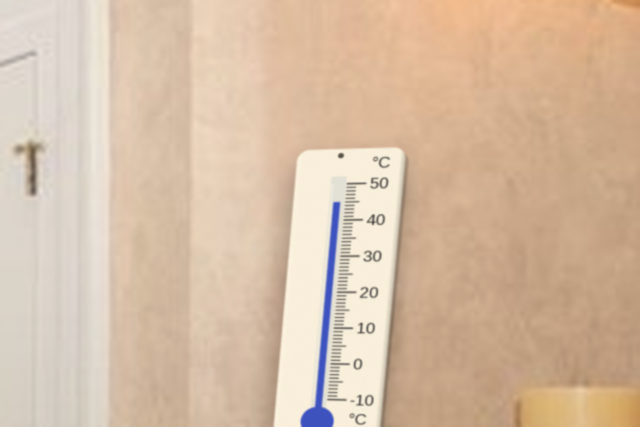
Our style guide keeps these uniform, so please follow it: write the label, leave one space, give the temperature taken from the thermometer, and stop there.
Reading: 45 °C
